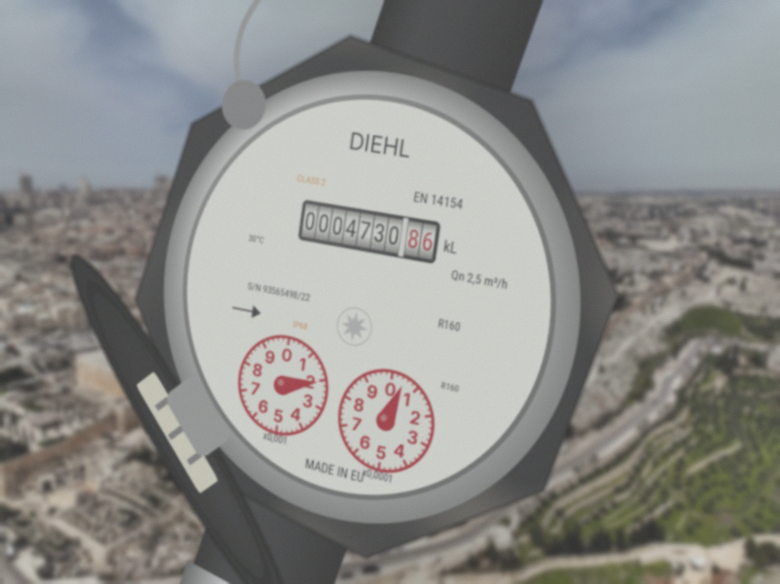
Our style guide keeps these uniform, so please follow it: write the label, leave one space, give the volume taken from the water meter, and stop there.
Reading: 4730.8620 kL
